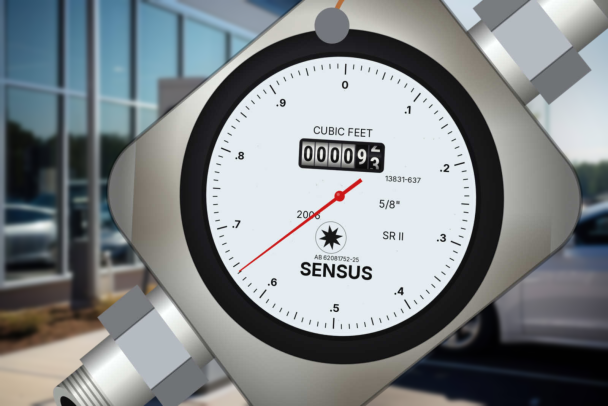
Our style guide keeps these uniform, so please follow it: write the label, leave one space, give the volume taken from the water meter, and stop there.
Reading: 92.64 ft³
